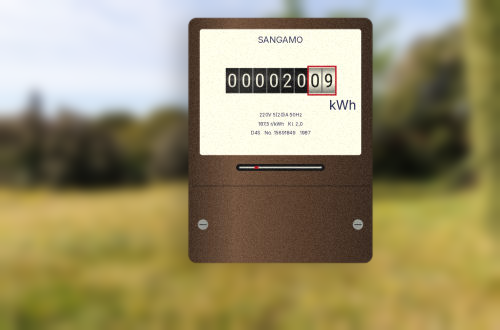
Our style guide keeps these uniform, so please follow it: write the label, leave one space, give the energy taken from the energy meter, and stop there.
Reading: 20.09 kWh
